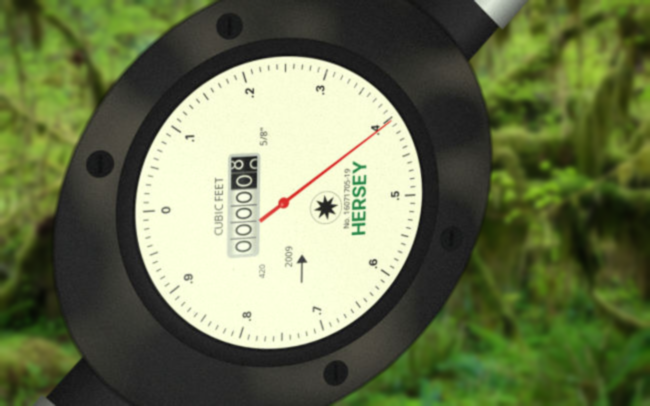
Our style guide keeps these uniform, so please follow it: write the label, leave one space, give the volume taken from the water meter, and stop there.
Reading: 8.40 ft³
